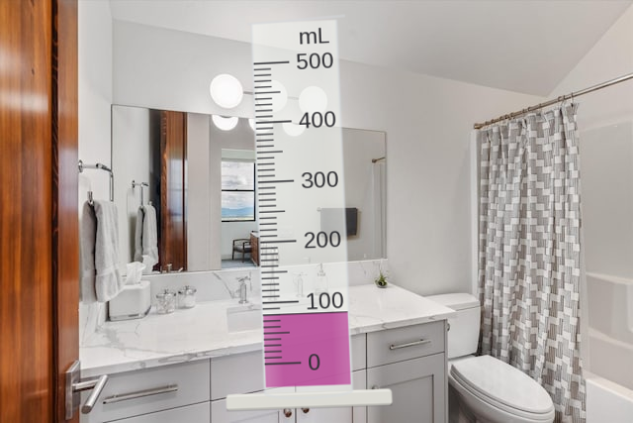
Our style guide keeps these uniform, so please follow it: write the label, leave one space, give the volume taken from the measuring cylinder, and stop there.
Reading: 80 mL
